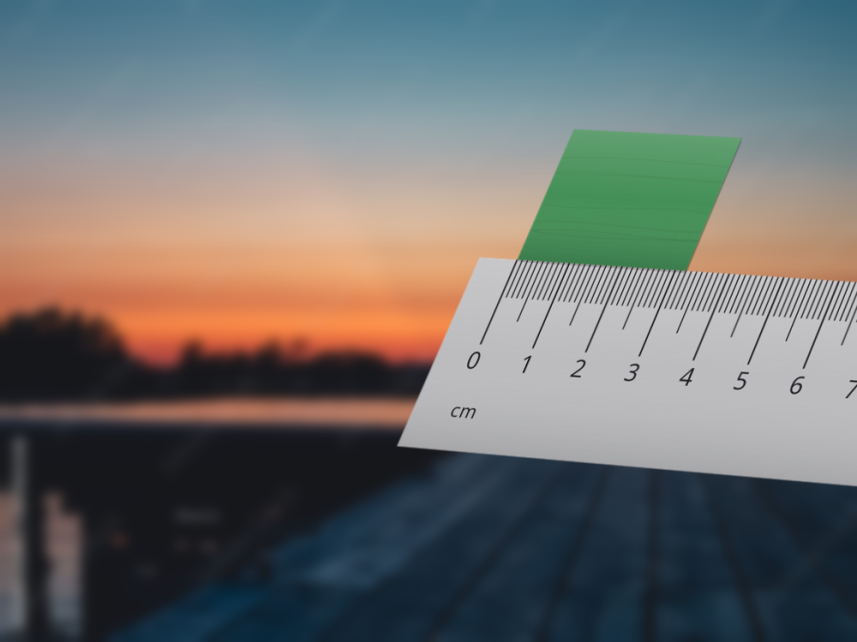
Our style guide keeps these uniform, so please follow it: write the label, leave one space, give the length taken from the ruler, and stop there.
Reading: 3.2 cm
